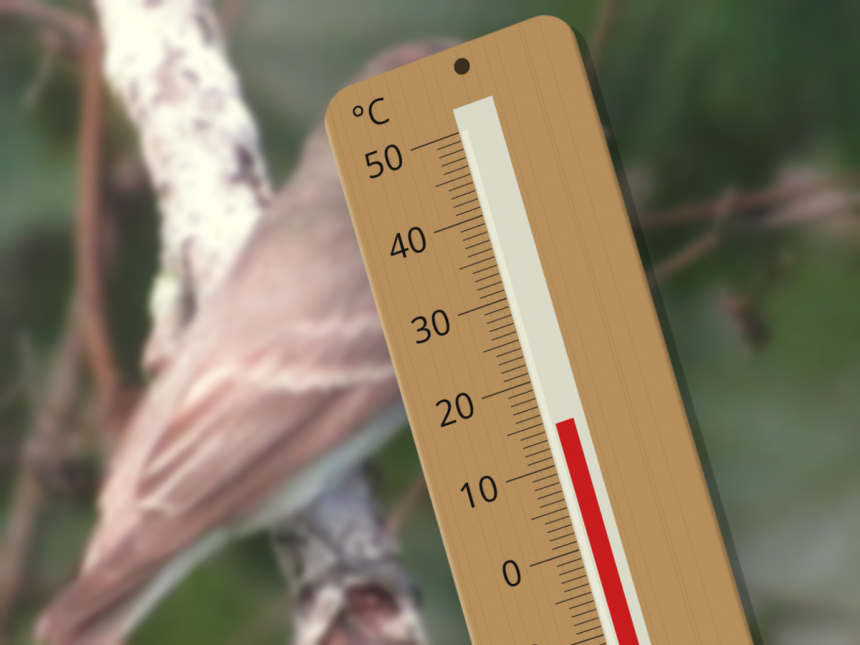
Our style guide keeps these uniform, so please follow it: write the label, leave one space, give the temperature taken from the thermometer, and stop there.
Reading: 14.5 °C
